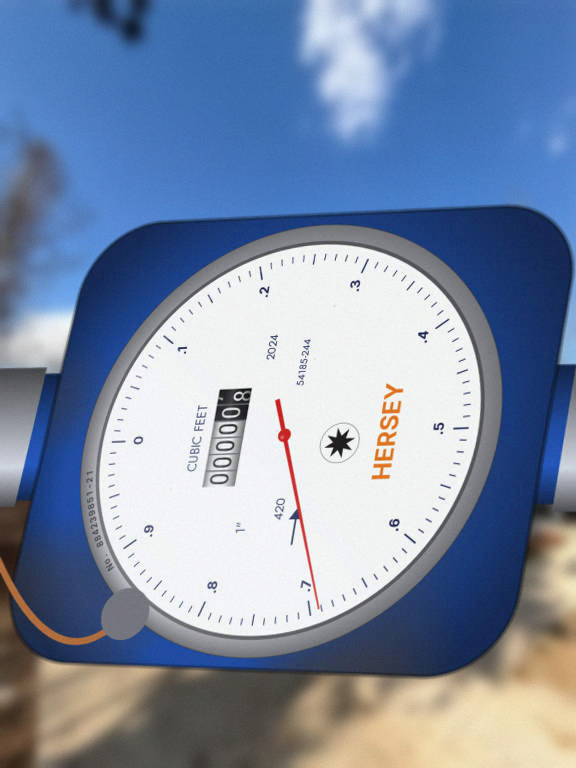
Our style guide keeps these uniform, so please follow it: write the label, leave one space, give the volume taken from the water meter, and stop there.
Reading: 7.69 ft³
